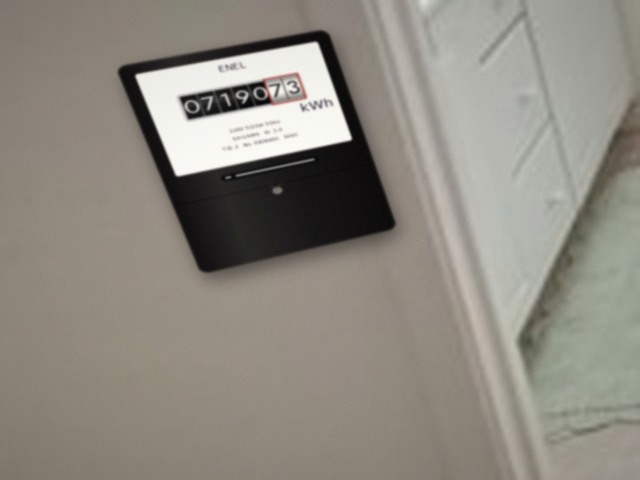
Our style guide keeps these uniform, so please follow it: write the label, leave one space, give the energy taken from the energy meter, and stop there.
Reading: 7190.73 kWh
